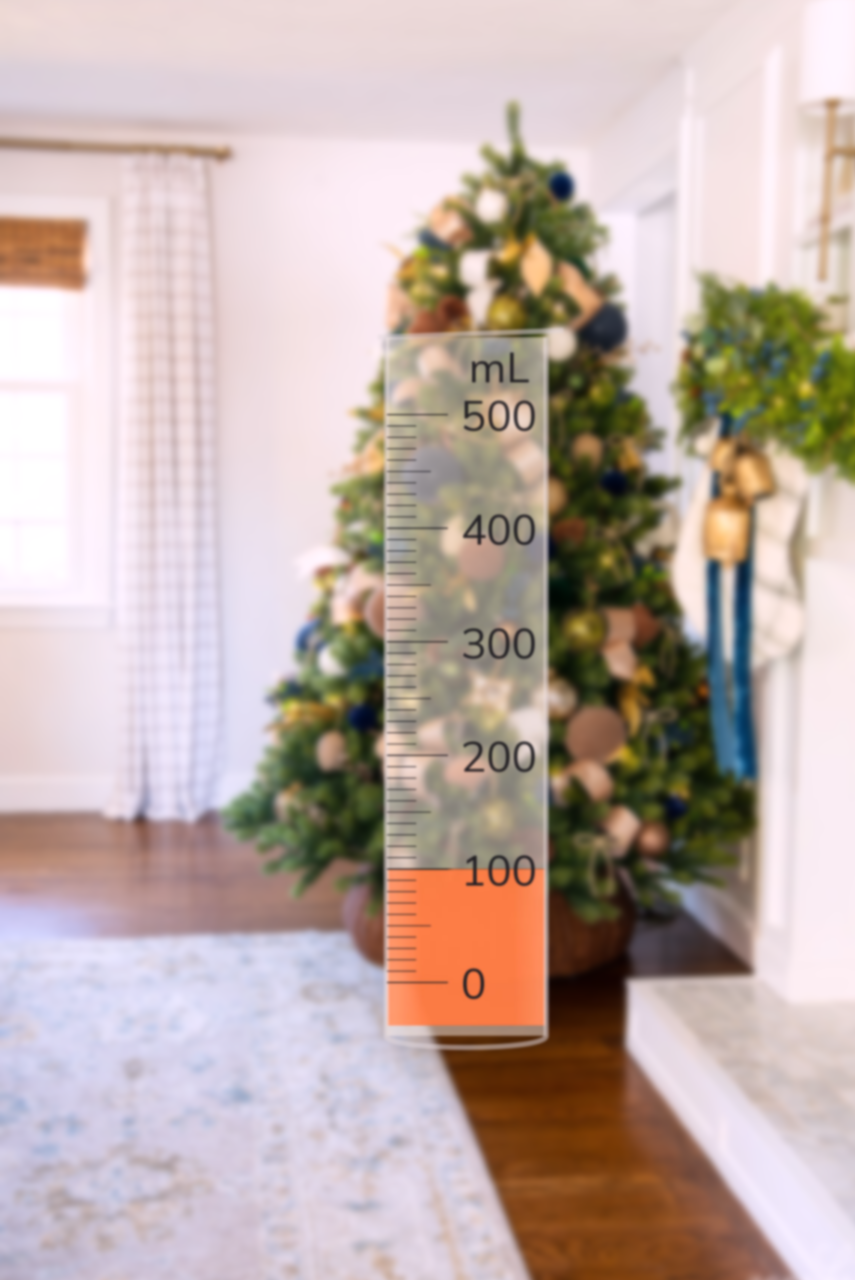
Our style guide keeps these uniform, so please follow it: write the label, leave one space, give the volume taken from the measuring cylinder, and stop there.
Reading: 100 mL
